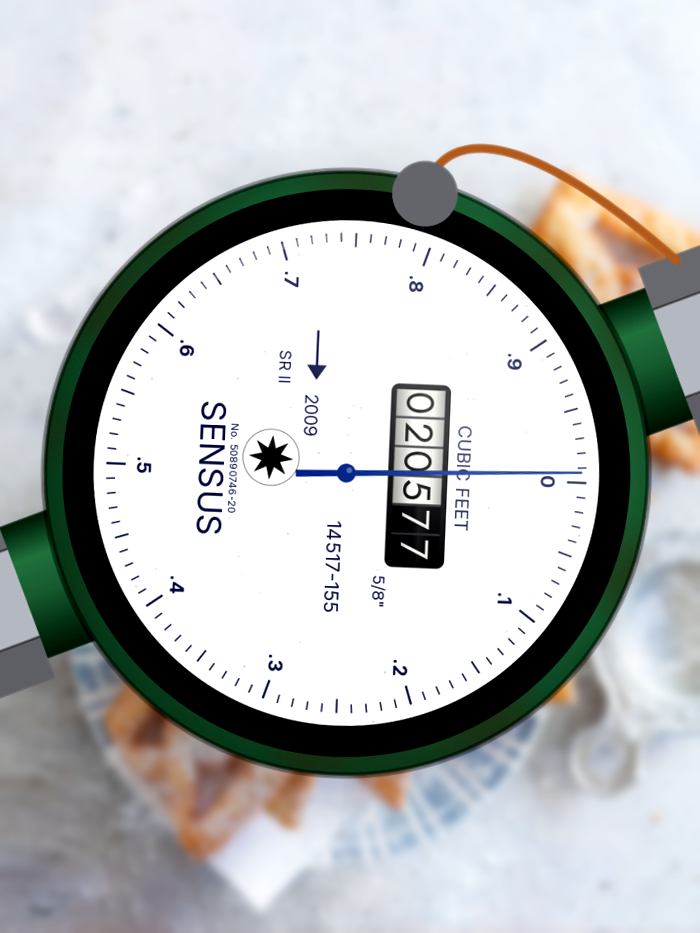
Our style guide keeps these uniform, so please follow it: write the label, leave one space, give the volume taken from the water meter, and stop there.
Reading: 20576.99 ft³
